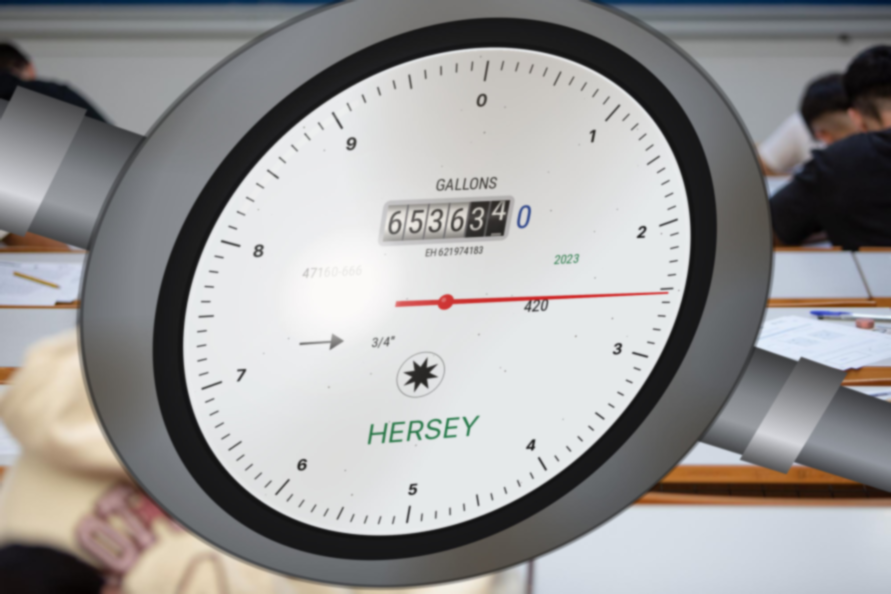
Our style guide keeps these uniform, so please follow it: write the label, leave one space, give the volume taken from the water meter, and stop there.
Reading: 6536342.5 gal
